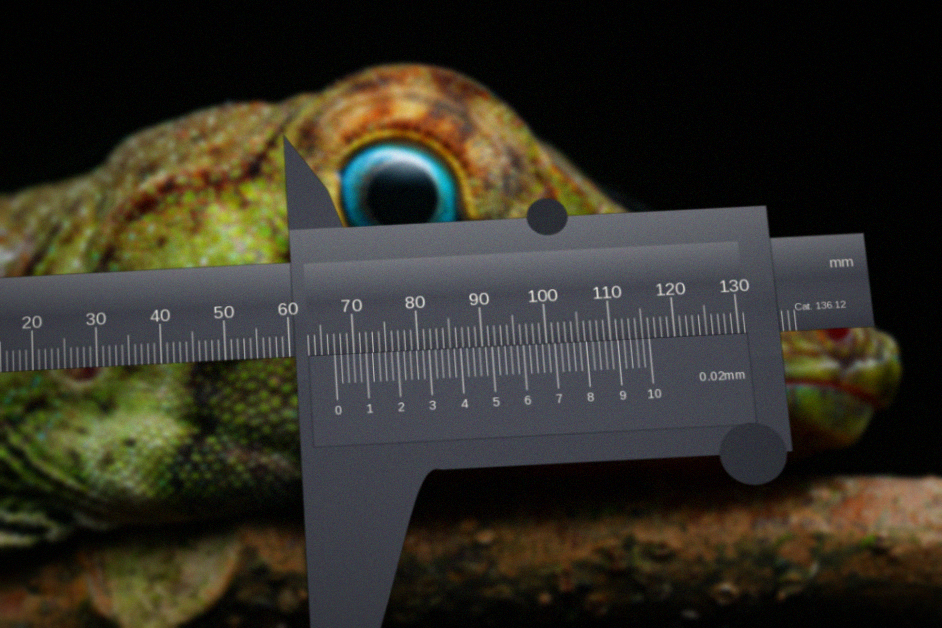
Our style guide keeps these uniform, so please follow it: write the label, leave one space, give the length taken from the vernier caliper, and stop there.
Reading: 67.0 mm
